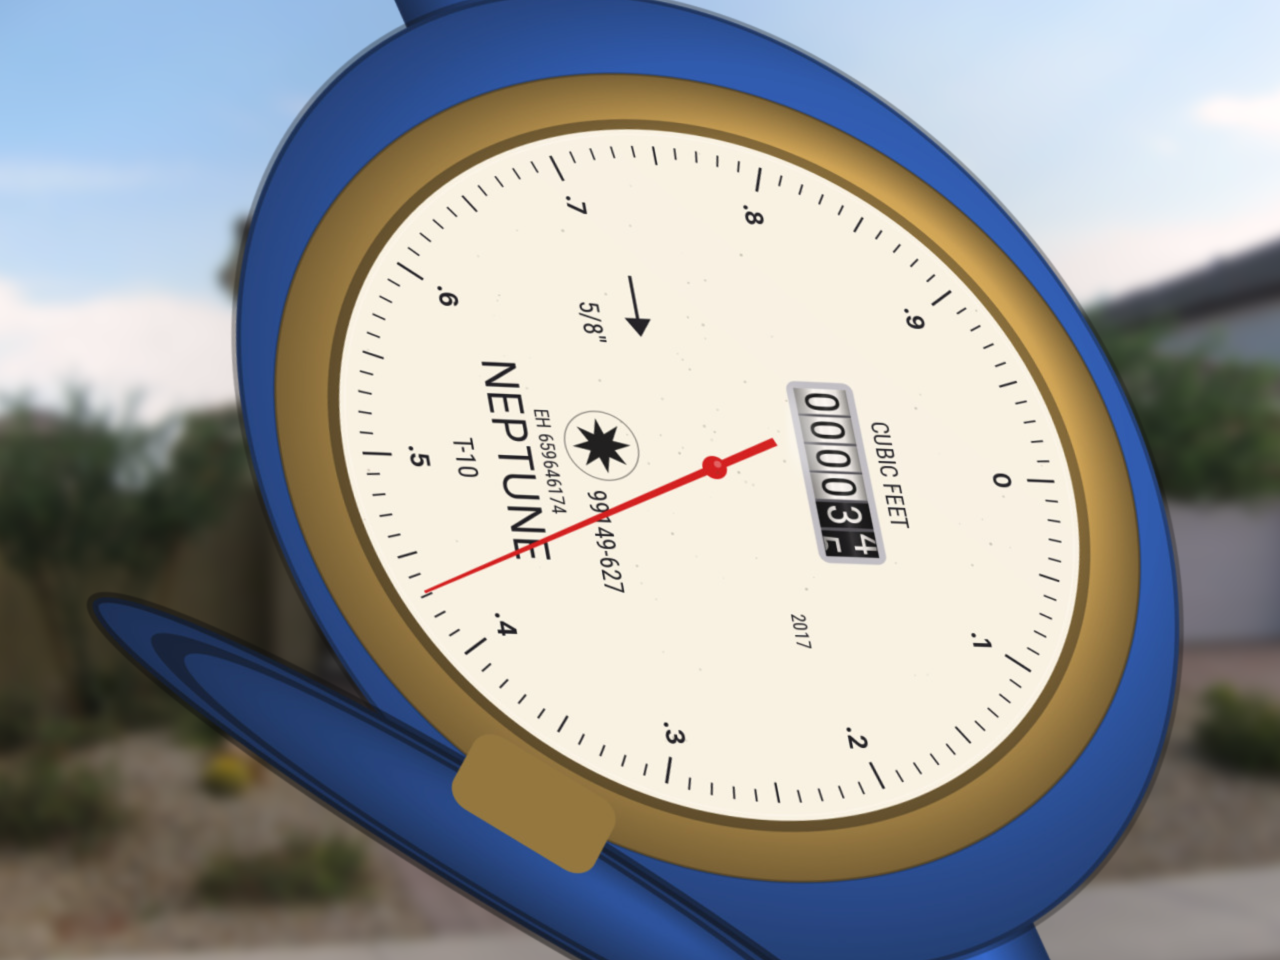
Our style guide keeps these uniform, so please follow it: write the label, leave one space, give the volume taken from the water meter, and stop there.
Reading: 34.43 ft³
